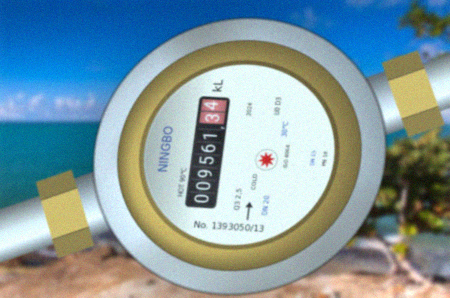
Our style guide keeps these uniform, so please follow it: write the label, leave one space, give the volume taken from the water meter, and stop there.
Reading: 9561.34 kL
